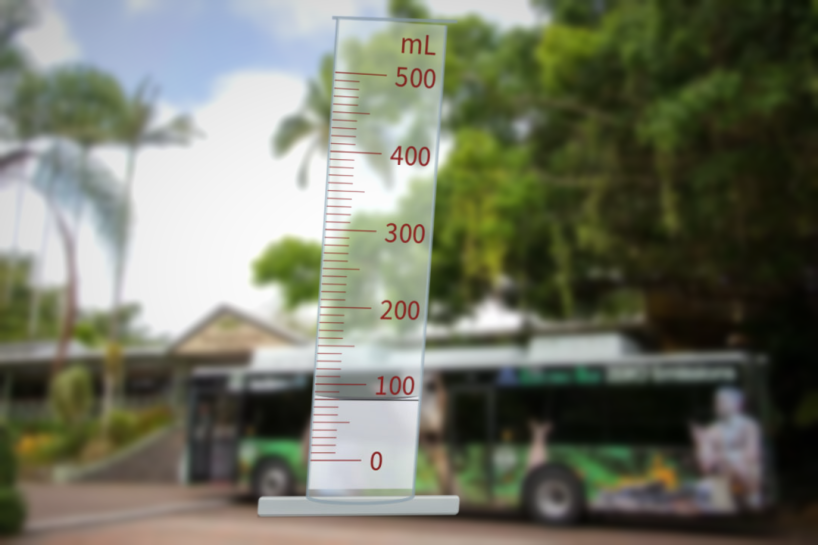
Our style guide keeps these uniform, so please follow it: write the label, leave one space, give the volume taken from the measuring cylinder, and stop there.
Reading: 80 mL
